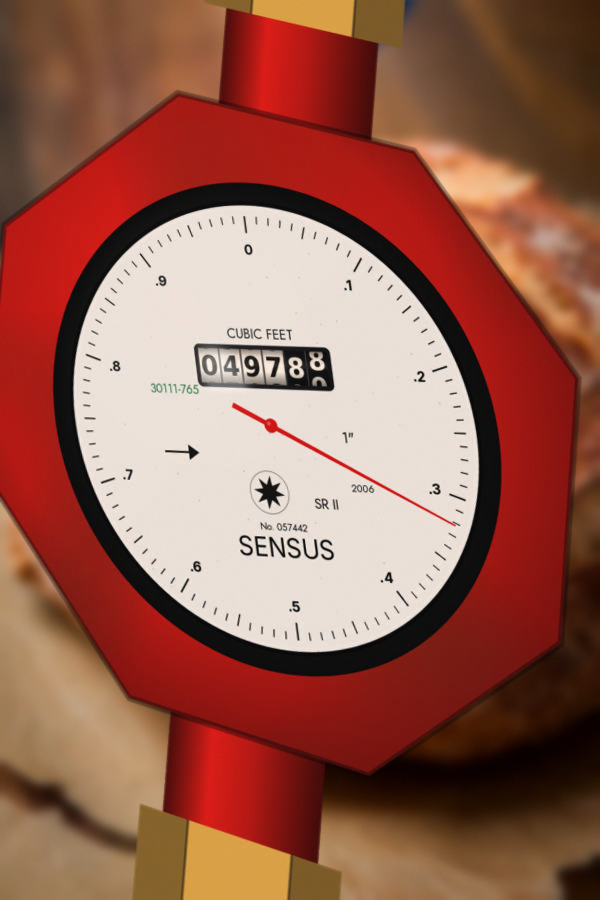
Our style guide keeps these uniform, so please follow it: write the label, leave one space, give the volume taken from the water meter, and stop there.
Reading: 49788.32 ft³
